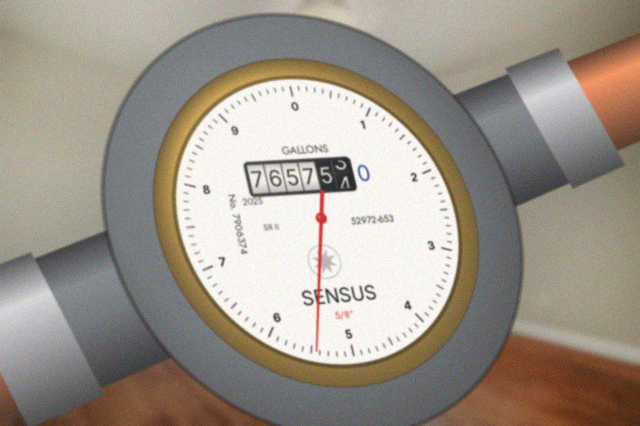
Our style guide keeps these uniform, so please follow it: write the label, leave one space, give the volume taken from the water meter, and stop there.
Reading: 7657535.4 gal
